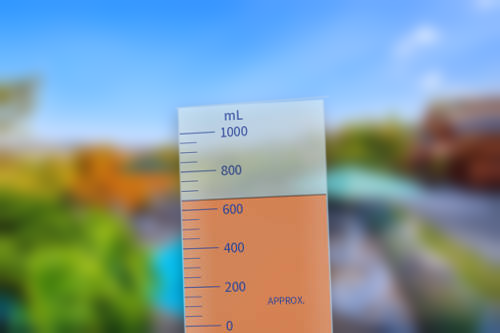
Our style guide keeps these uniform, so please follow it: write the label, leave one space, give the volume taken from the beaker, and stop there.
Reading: 650 mL
